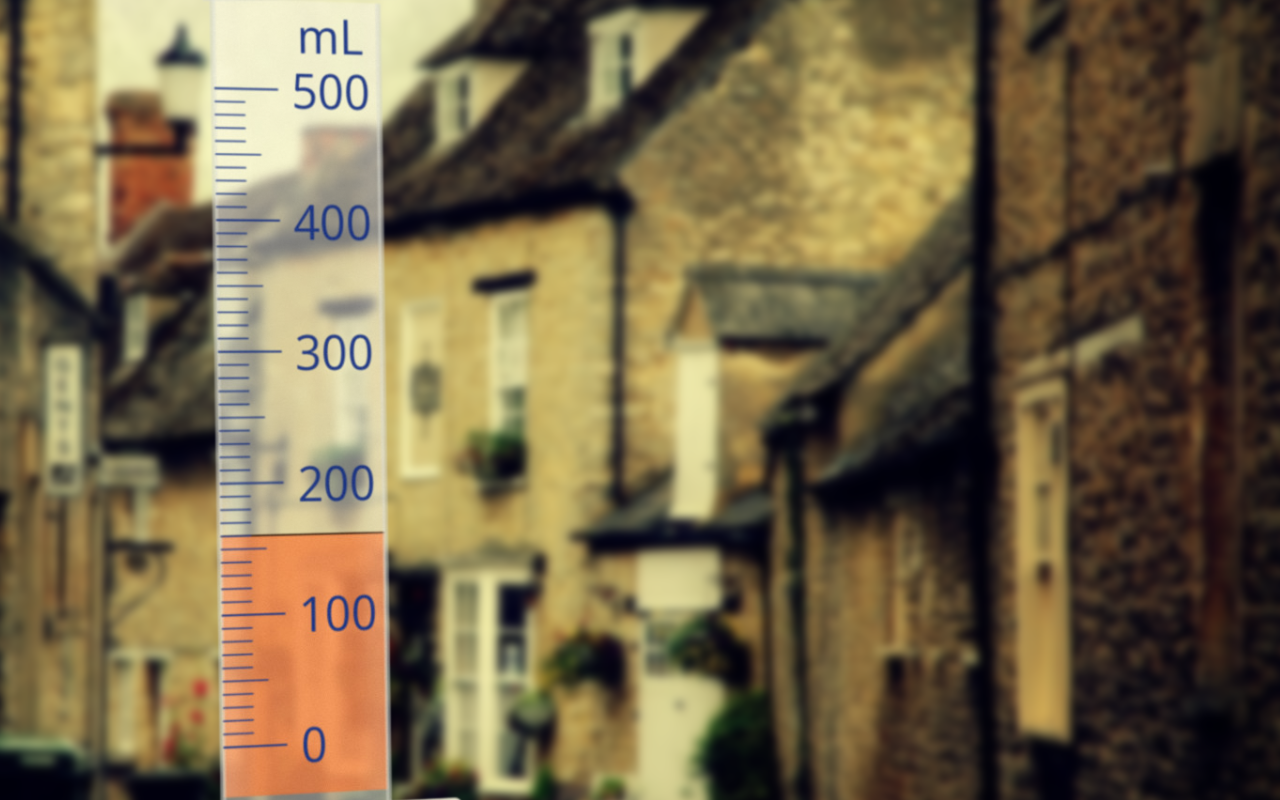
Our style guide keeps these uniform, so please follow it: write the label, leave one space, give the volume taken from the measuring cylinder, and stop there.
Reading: 160 mL
